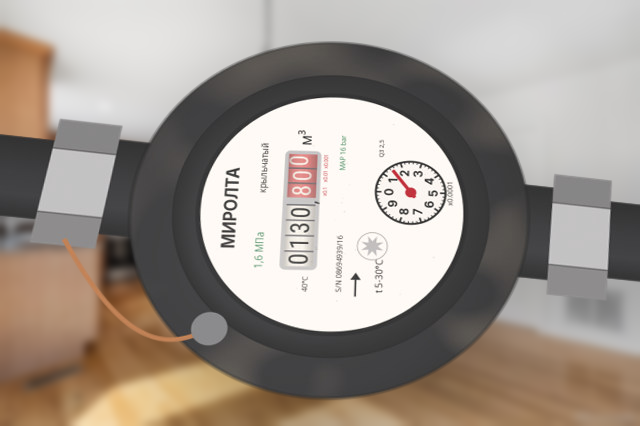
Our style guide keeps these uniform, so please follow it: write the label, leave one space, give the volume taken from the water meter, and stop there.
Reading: 130.8001 m³
